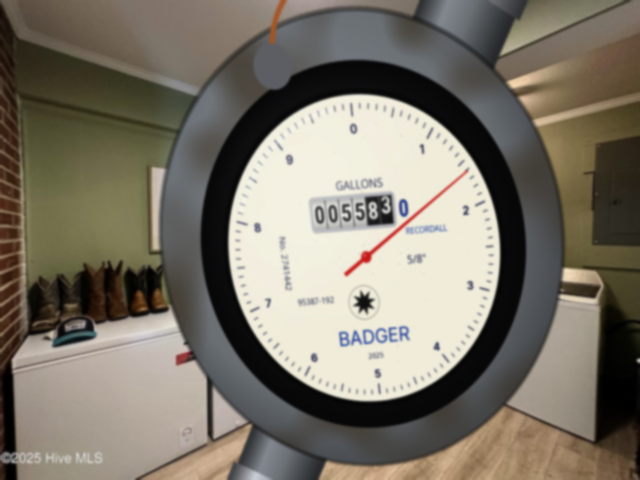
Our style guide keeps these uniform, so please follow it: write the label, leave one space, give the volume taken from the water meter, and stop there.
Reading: 55831.6 gal
